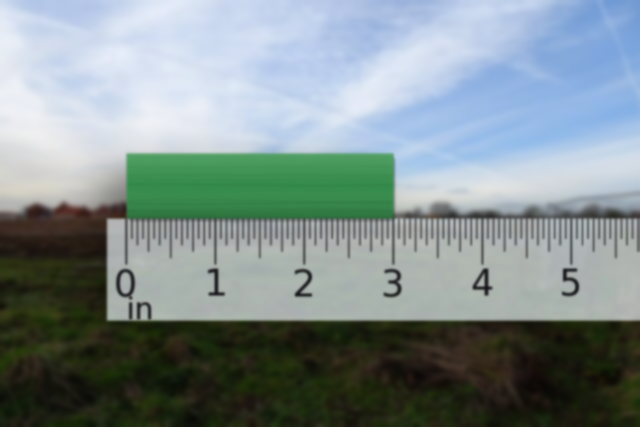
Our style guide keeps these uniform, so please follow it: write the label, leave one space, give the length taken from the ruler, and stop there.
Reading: 3 in
